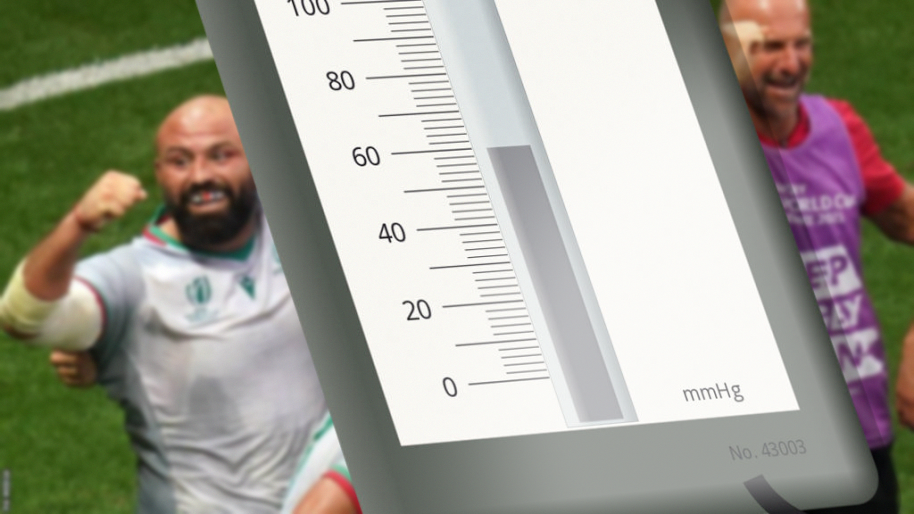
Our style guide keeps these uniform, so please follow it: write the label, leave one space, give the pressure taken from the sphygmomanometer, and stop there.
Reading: 60 mmHg
